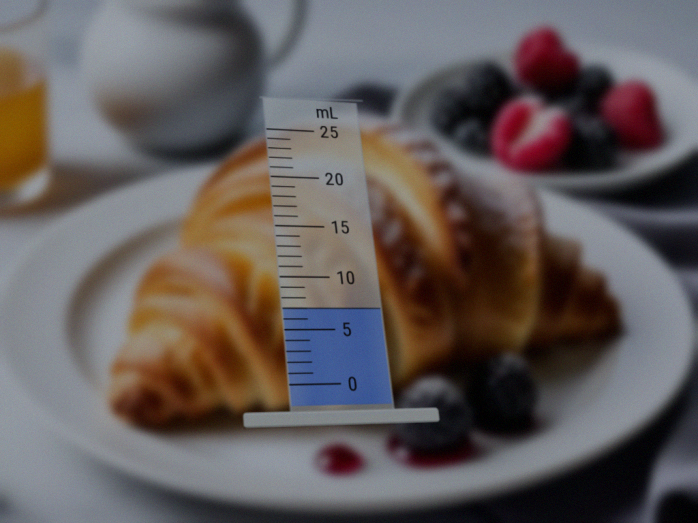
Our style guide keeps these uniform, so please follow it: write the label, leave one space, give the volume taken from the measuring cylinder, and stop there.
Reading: 7 mL
